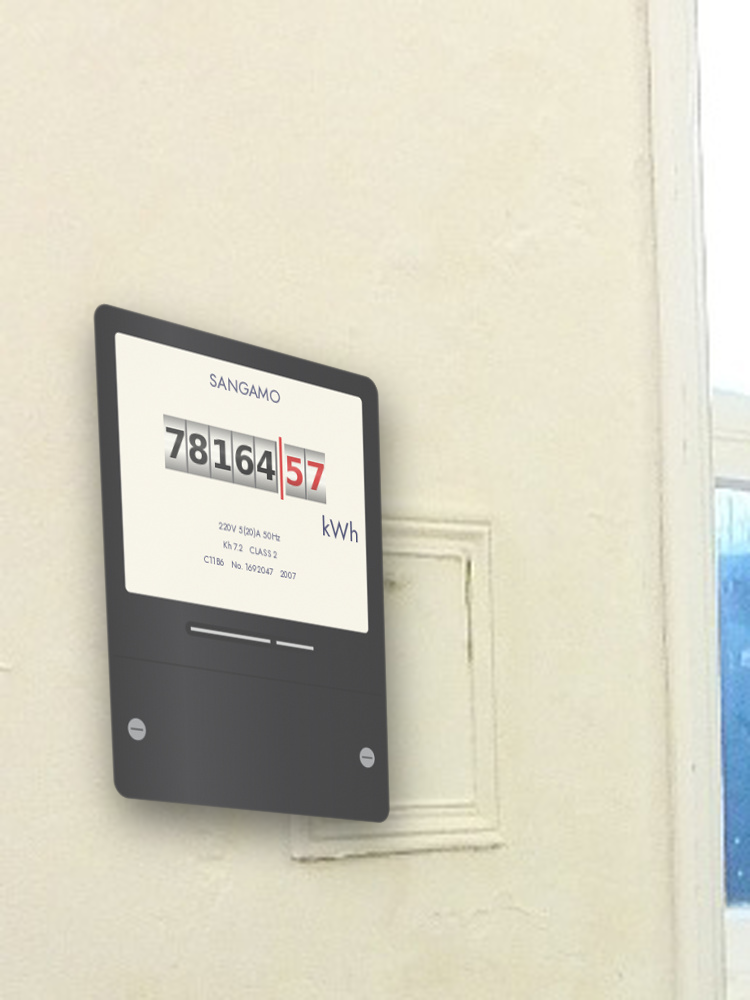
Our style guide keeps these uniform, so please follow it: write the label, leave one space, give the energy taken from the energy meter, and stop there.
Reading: 78164.57 kWh
